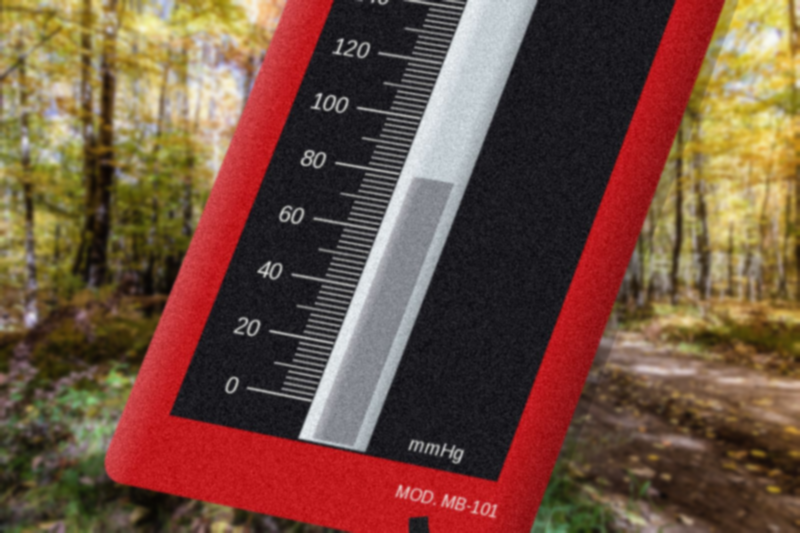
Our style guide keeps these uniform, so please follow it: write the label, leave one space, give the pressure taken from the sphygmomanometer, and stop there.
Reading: 80 mmHg
